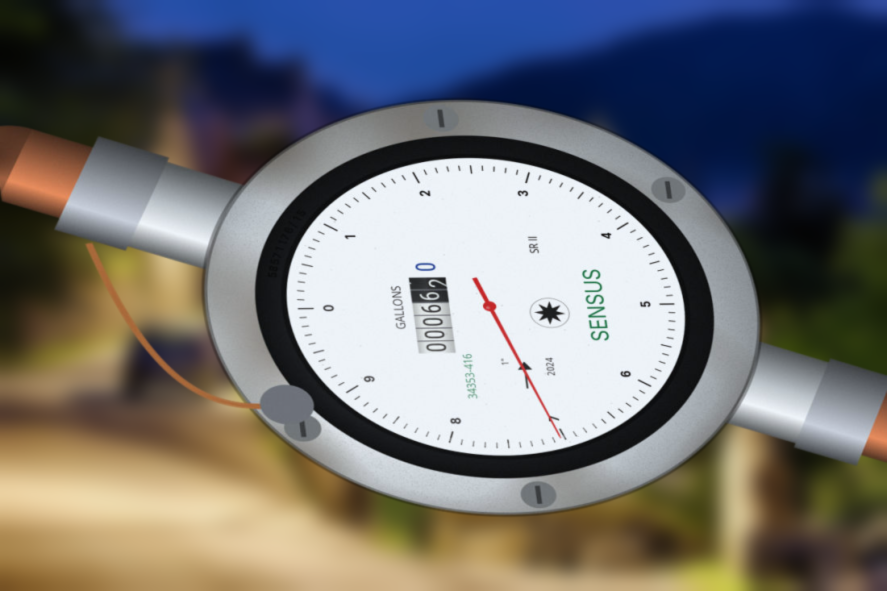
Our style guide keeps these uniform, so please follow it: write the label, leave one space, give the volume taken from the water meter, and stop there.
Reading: 6617.0 gal
